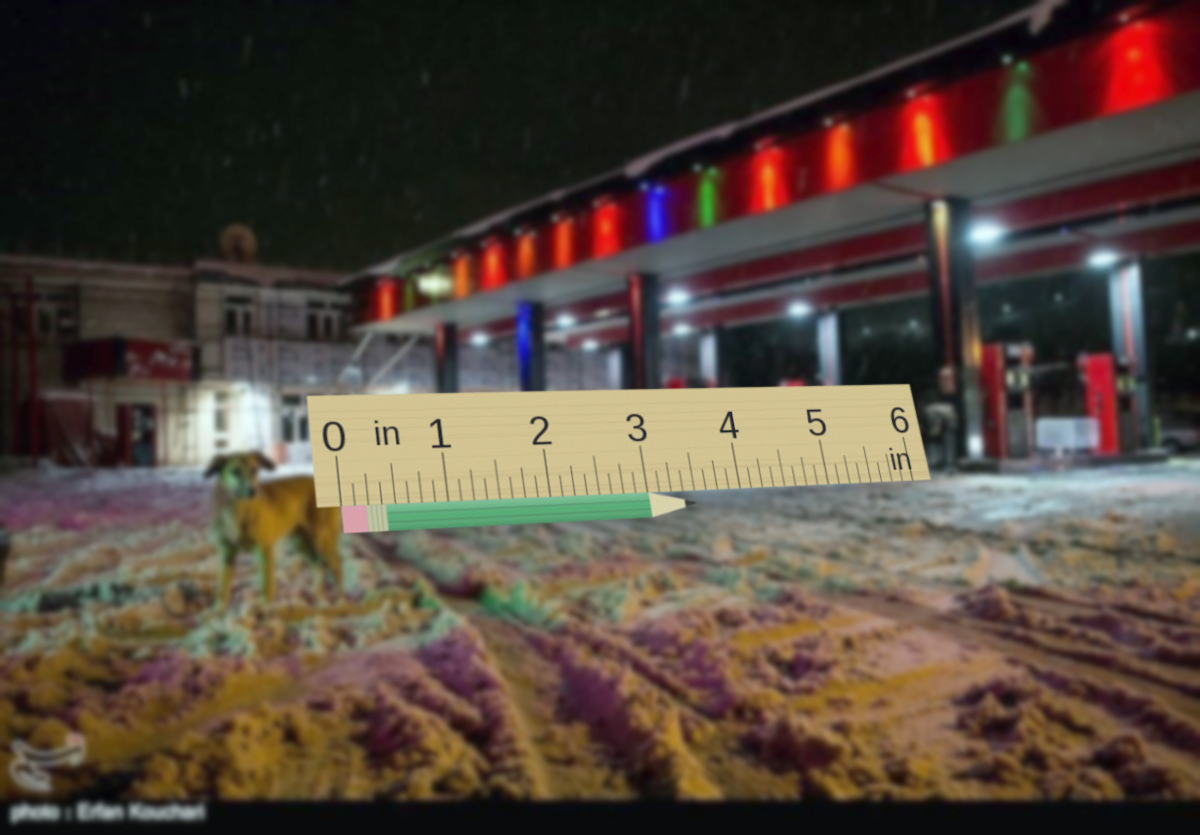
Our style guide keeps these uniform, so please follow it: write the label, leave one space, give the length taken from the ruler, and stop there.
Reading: 3.5 in
